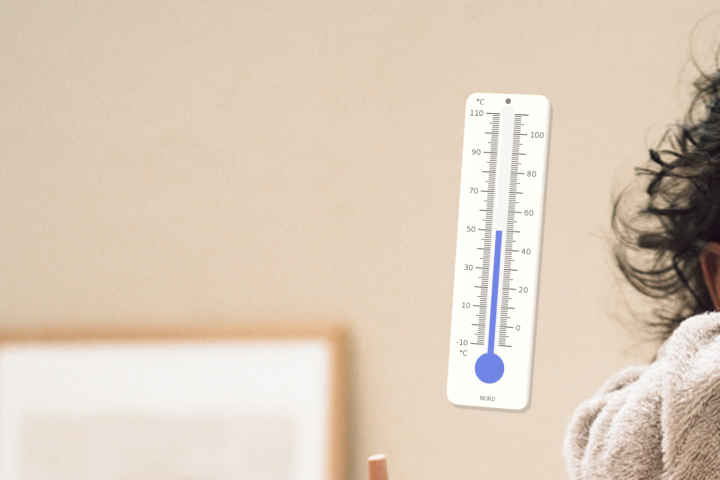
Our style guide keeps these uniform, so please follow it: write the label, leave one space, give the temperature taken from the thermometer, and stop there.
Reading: 50 °C
